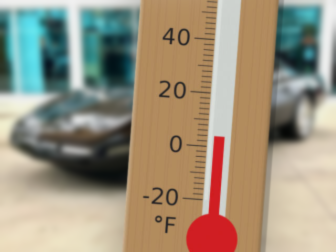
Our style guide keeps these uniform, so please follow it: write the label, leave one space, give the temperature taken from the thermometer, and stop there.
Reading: 4 °F
